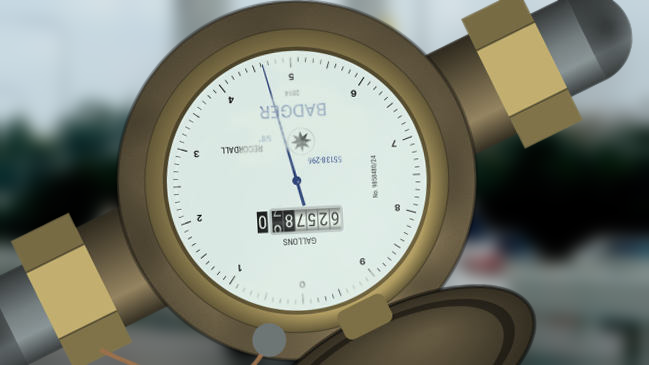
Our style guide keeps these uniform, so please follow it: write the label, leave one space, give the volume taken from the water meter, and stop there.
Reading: 6257864.6 gal
